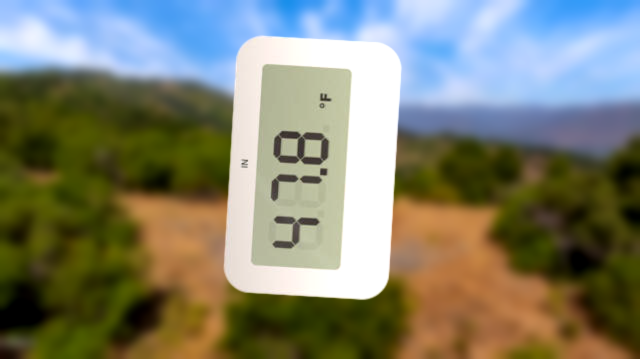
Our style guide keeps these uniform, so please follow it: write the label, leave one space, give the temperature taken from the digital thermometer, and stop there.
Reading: 47.8 °F
